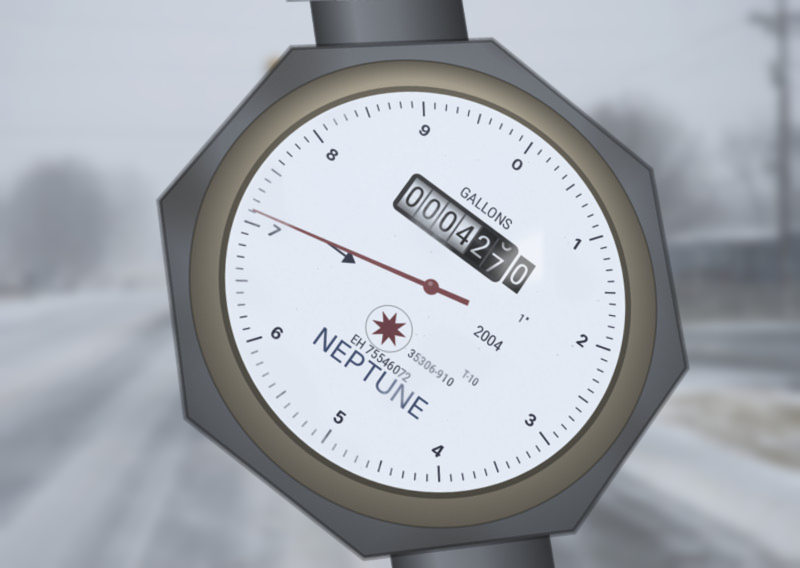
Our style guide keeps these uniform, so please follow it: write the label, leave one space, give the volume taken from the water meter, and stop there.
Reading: 4267.1 gal
